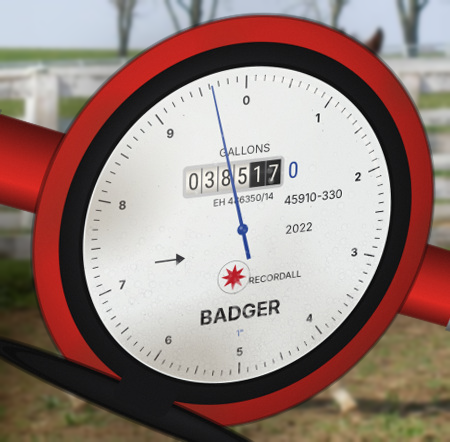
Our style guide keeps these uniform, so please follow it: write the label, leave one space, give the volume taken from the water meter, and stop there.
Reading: 385169.6 gal
